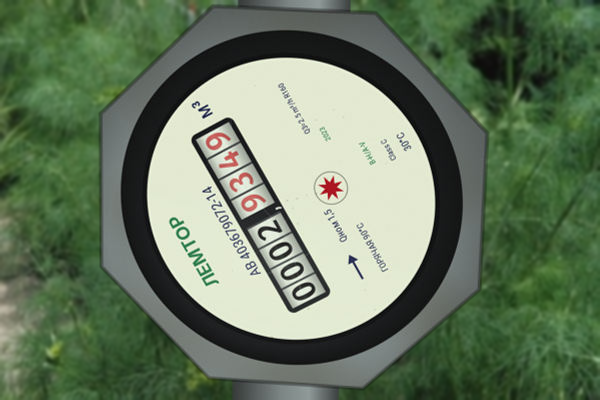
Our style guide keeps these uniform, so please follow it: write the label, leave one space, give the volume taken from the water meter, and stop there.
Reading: 2.9349 m³
